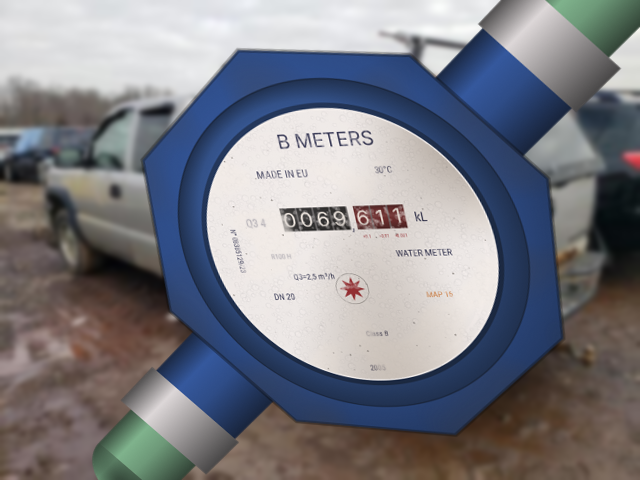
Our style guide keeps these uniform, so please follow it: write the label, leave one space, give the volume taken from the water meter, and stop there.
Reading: 69.611 kL
